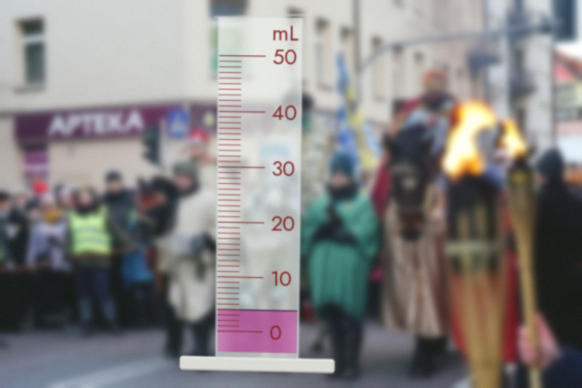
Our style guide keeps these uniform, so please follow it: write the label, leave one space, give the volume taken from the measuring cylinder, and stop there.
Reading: 4 mL
